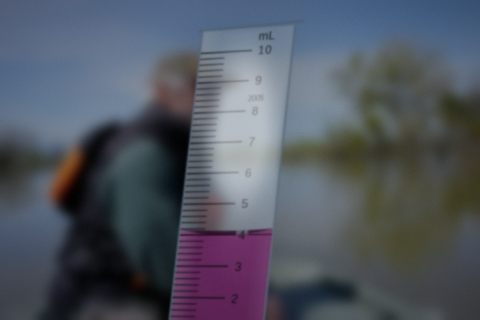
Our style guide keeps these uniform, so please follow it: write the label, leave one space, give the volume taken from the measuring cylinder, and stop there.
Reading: 4 mL
